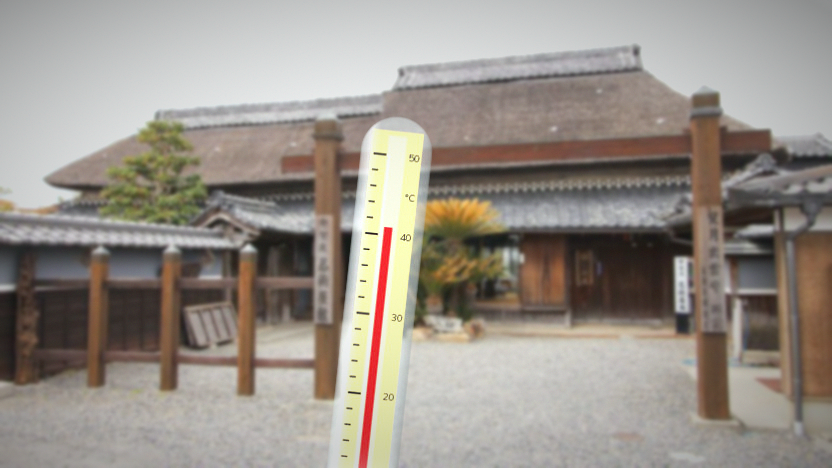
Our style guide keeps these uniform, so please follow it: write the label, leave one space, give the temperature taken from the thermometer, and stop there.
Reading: 41 °C
